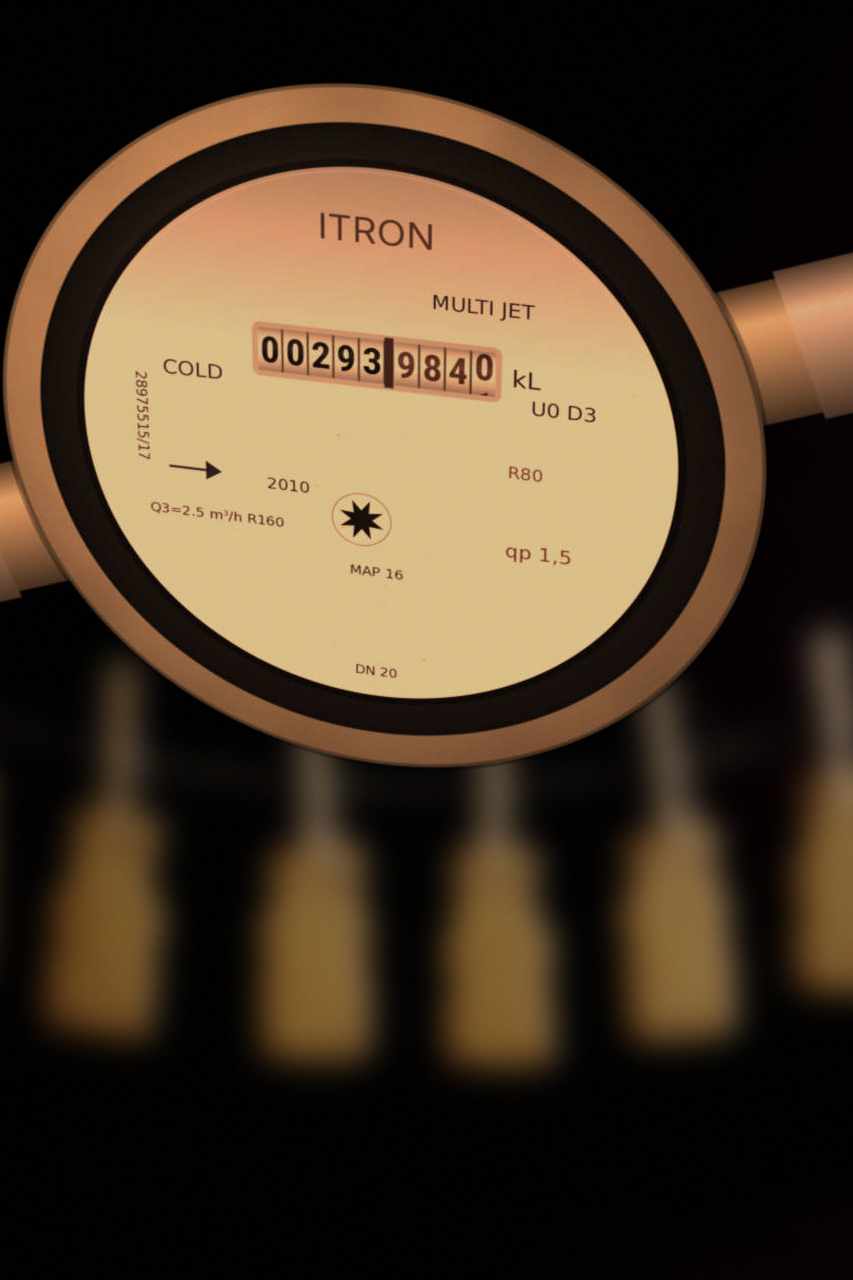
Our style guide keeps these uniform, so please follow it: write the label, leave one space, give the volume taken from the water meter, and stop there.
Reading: 293.9840 kL
